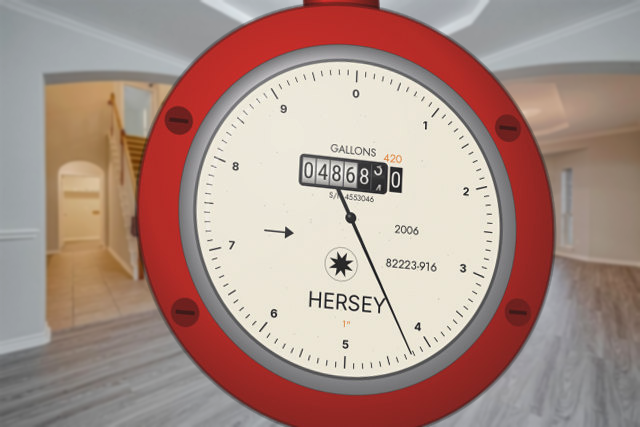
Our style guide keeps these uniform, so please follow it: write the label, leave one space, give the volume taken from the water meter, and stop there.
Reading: 486834.2 gal
